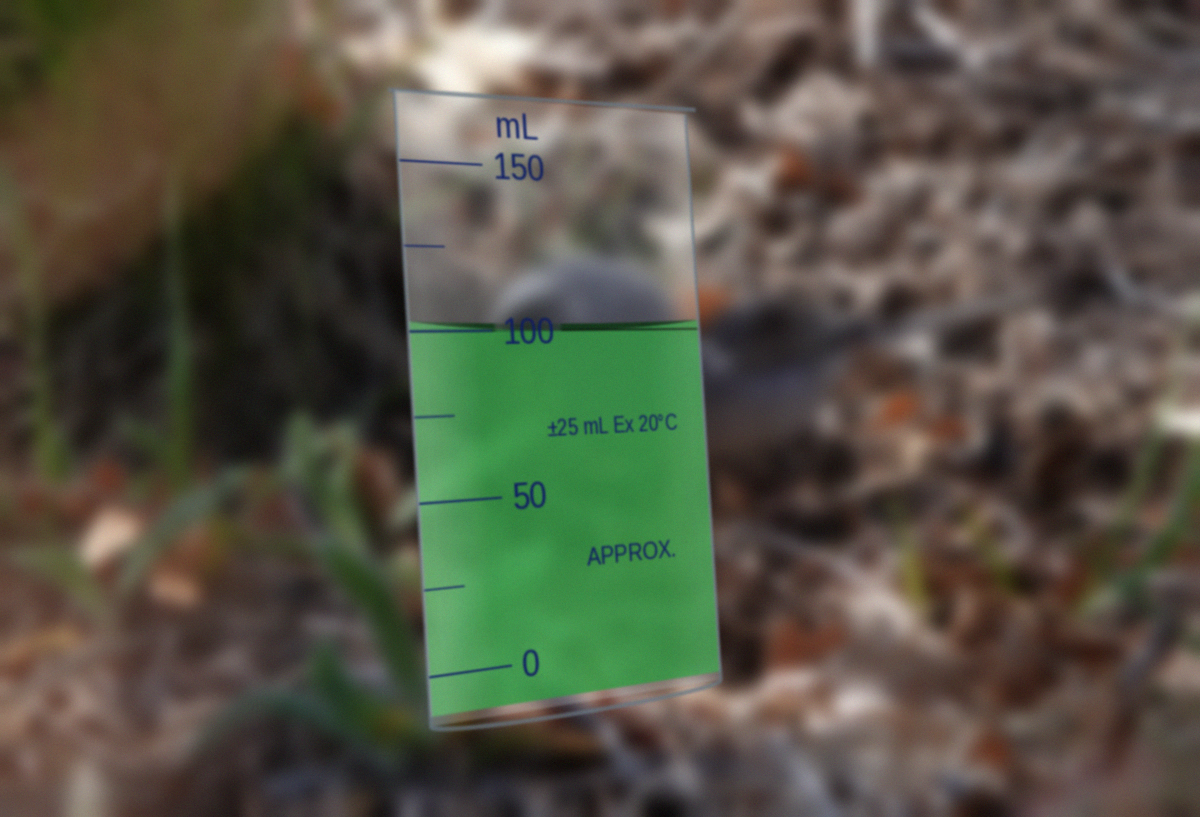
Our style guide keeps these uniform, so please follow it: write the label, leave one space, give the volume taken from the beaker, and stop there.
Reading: 100 mL
